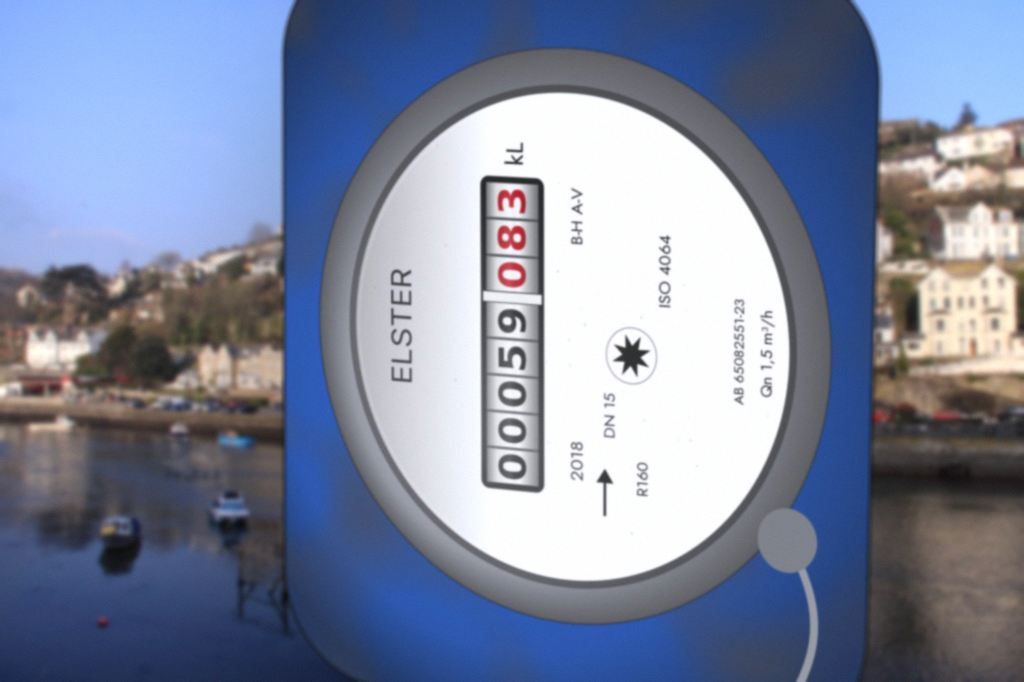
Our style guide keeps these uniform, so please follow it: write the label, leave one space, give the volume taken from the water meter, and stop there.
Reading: 59.083 kL
